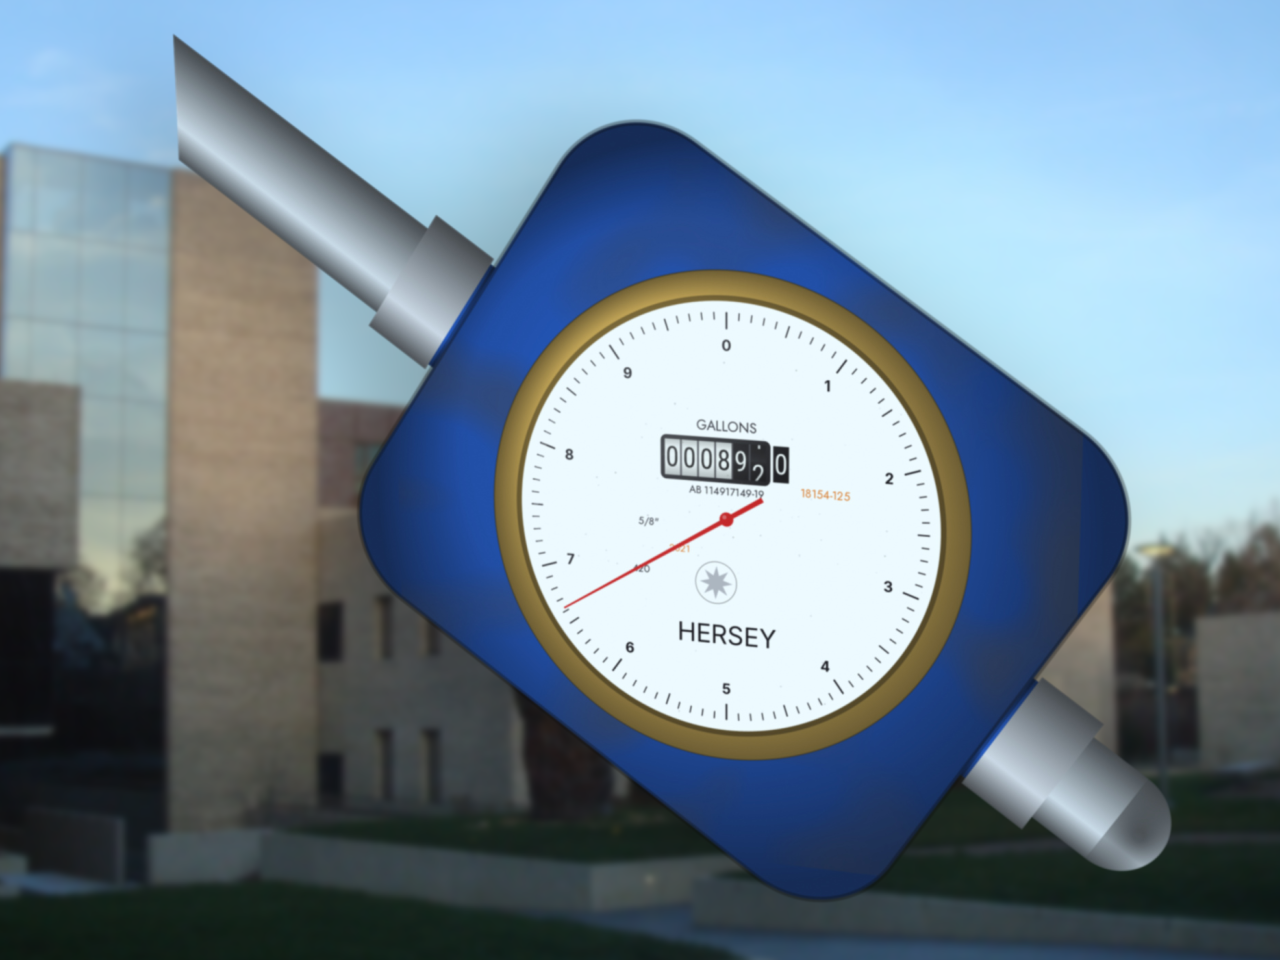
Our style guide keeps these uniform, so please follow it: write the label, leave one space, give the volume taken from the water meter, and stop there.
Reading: 8916.6 gal
